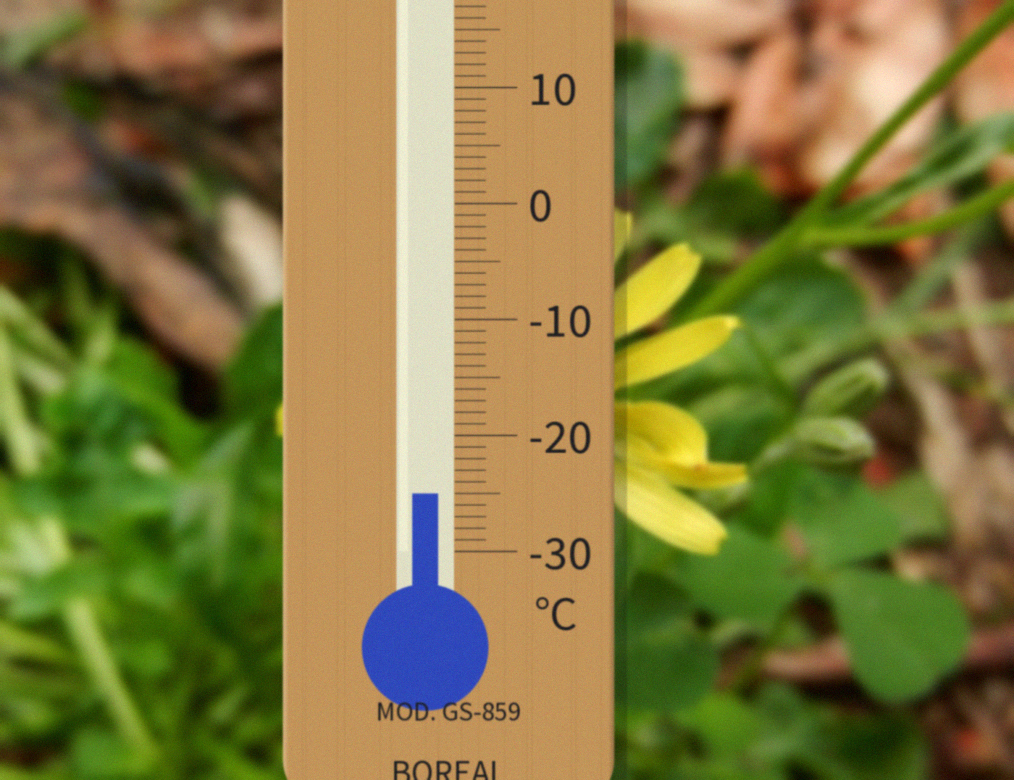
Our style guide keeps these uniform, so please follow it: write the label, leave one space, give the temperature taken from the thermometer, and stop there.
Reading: -25 °C
